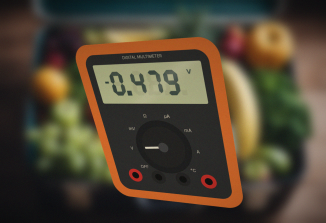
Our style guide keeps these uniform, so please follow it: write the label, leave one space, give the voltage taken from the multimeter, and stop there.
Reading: -0.479 V
